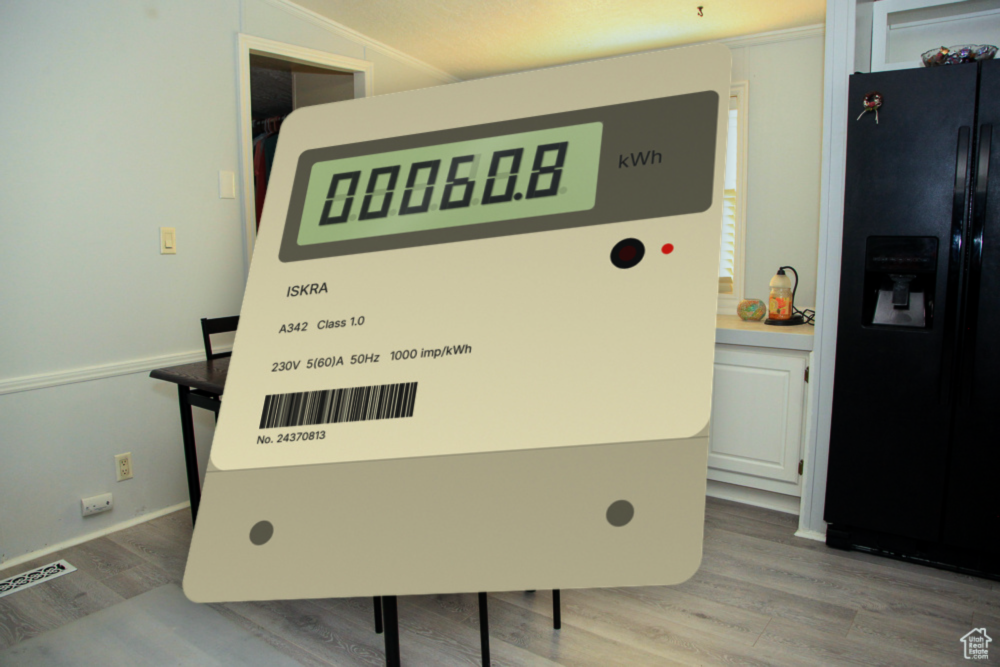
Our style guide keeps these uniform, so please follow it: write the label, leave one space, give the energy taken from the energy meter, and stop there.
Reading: 60.8 kWh
